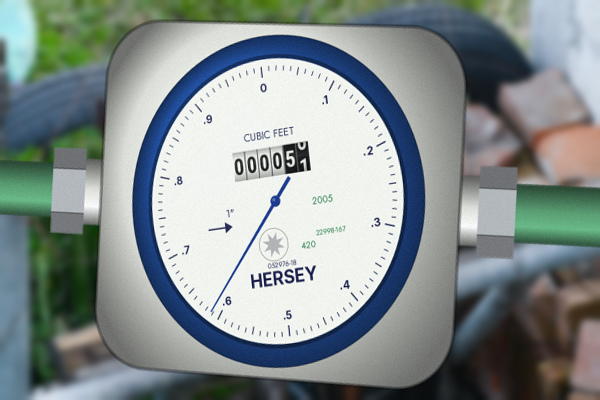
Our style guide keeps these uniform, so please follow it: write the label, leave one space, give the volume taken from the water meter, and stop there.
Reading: 50.61 ft³
